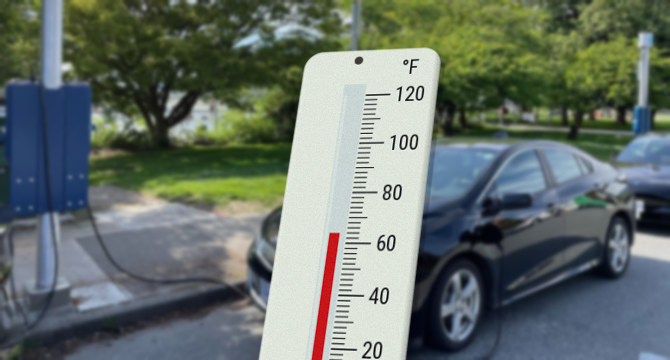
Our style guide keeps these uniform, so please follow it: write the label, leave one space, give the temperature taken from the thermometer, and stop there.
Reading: 64 °F
